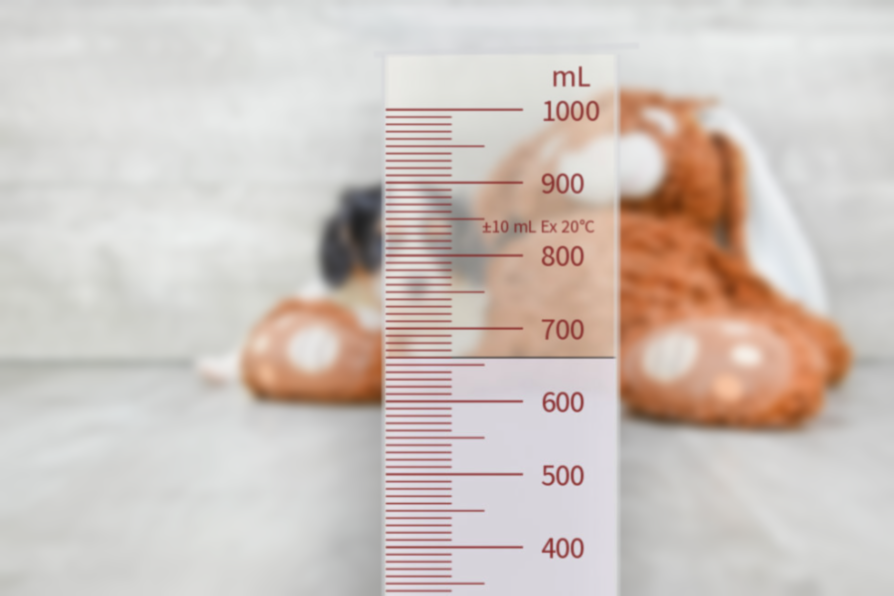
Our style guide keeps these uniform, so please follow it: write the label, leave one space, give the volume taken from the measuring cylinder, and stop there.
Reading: 660 mL
